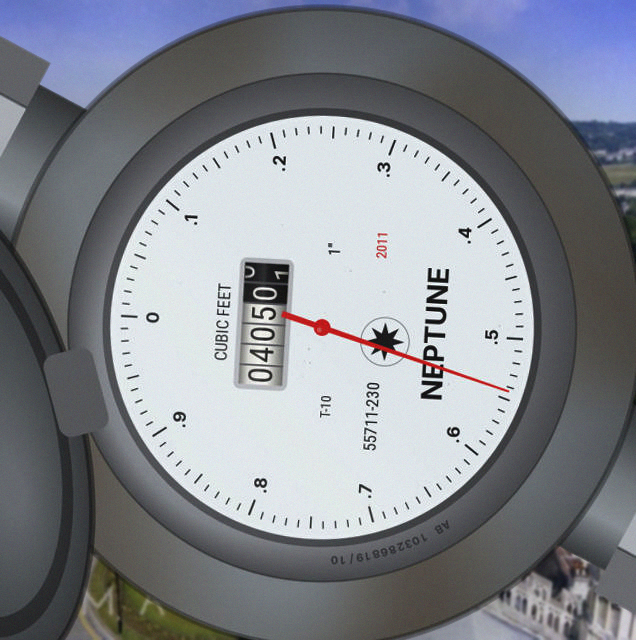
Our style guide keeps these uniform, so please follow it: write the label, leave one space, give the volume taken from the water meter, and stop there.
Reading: 40500.54 ft³
